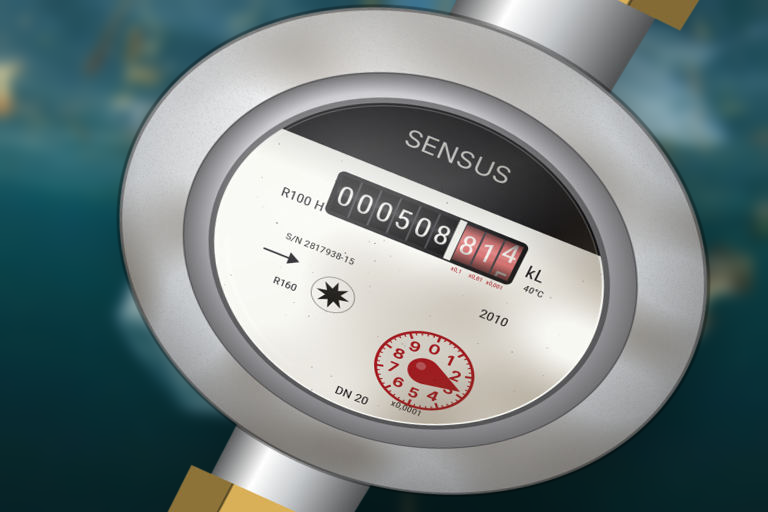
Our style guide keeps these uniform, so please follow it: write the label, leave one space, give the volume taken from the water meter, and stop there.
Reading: 508.8142 kL
